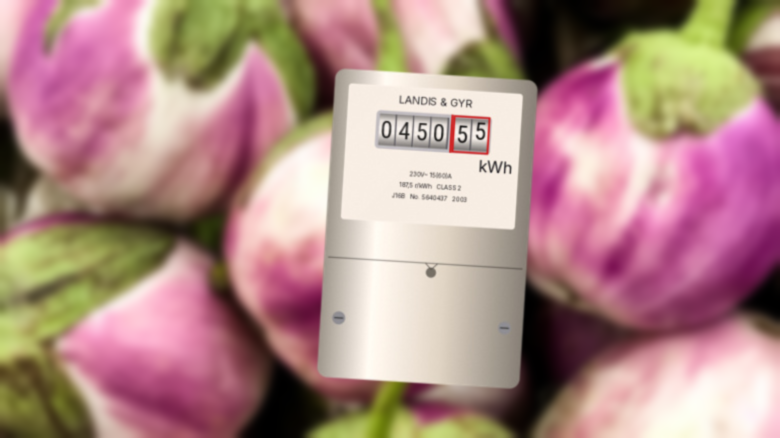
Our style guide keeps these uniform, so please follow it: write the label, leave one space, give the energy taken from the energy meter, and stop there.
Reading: 450.55 kWh
